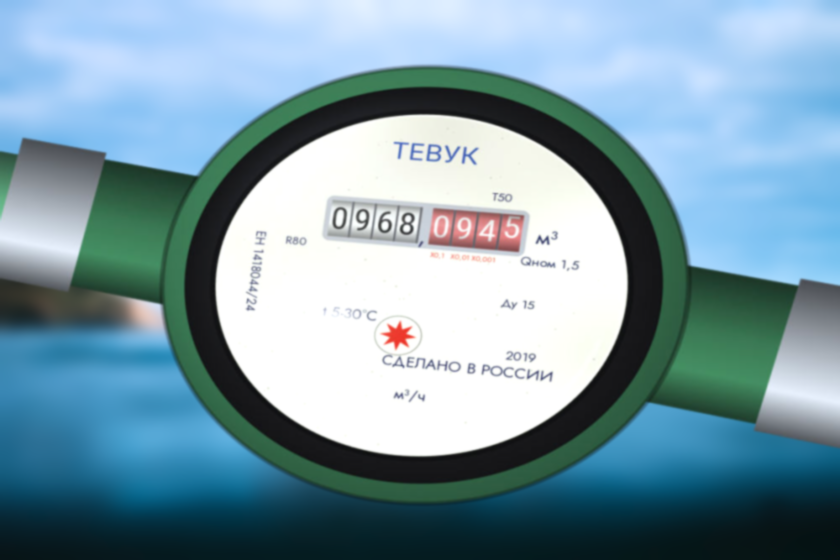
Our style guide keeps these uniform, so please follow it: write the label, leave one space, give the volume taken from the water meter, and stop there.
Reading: 968.0945 m³
